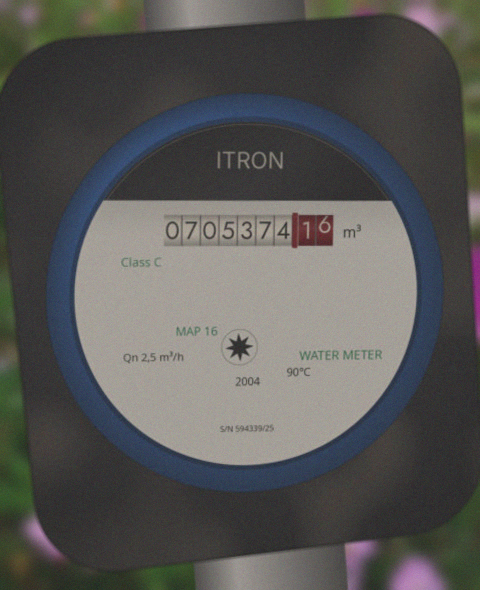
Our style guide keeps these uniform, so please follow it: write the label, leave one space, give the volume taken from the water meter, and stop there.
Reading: 705374.16 m³
